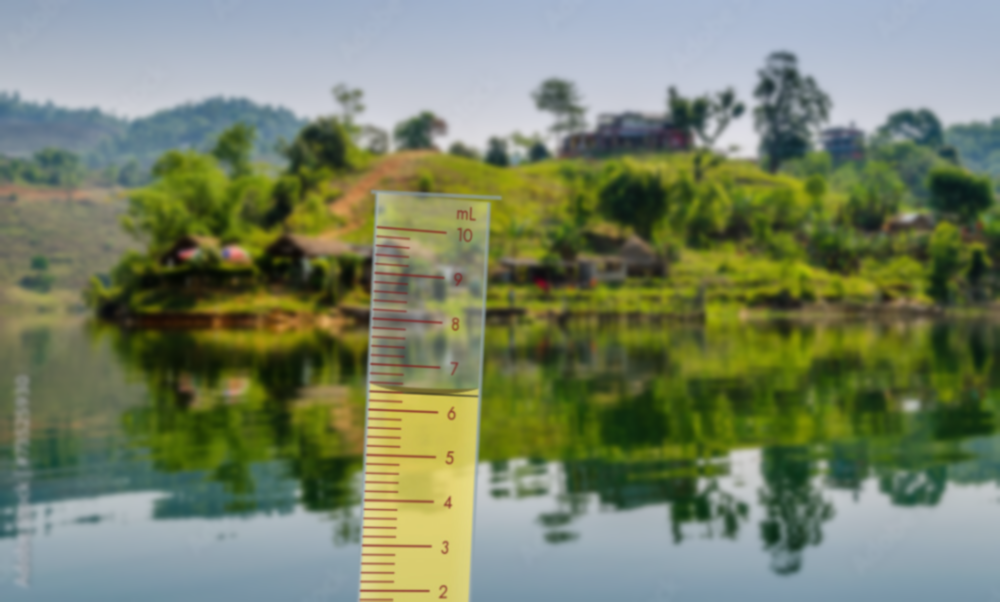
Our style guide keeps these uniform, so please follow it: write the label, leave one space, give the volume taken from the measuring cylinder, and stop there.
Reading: 6.4 mL
